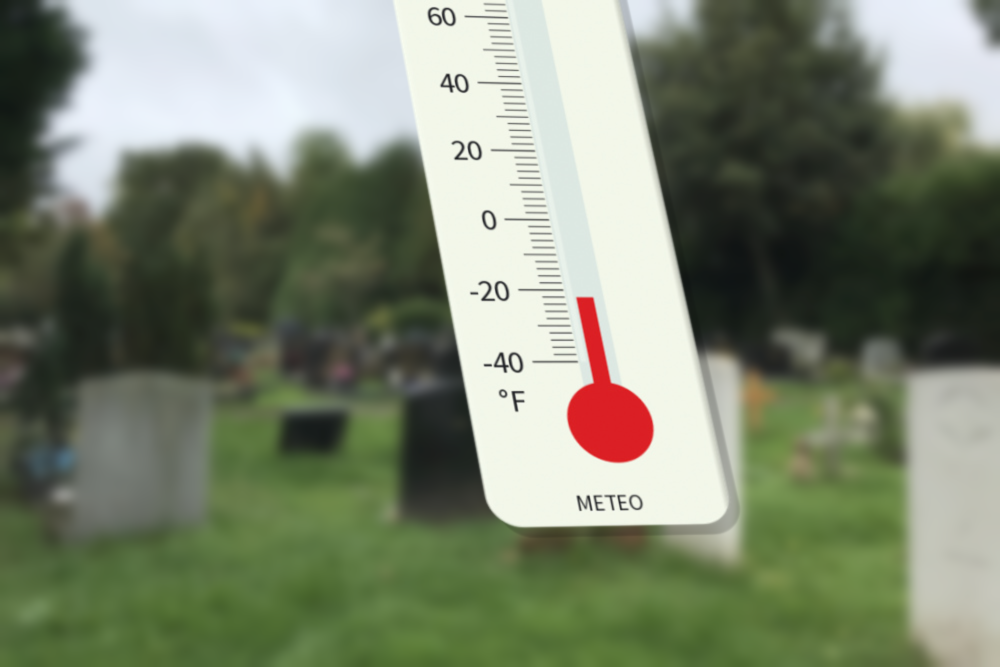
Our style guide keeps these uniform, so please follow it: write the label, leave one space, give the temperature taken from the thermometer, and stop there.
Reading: -22 °F
